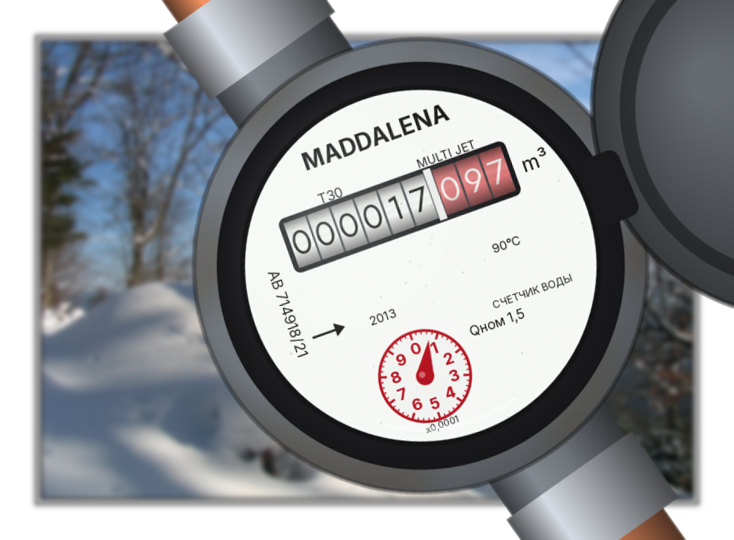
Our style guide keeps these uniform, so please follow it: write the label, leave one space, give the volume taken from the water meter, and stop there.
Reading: 17.0970 m³
